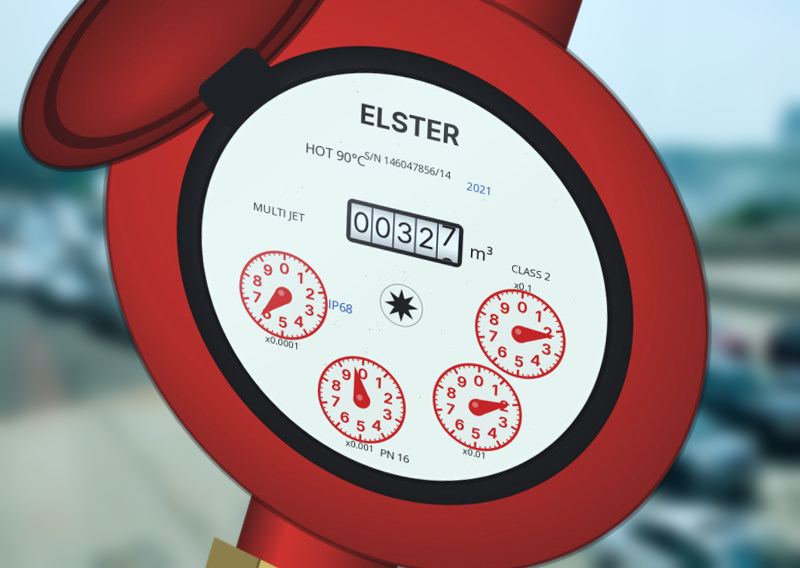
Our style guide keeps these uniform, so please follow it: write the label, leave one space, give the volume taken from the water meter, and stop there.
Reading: 327.2196 m³
